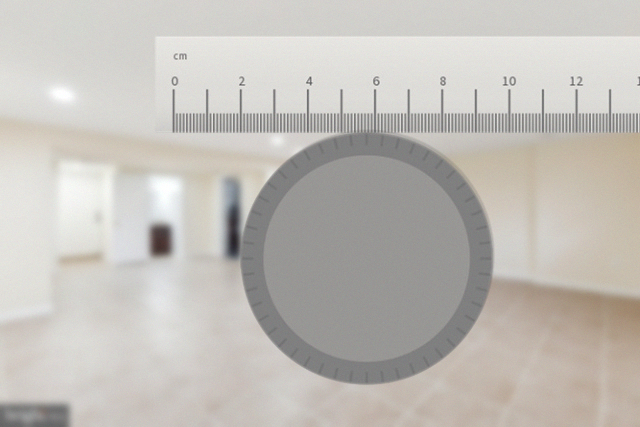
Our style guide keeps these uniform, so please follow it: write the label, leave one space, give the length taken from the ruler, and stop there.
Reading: 7.5 cm
